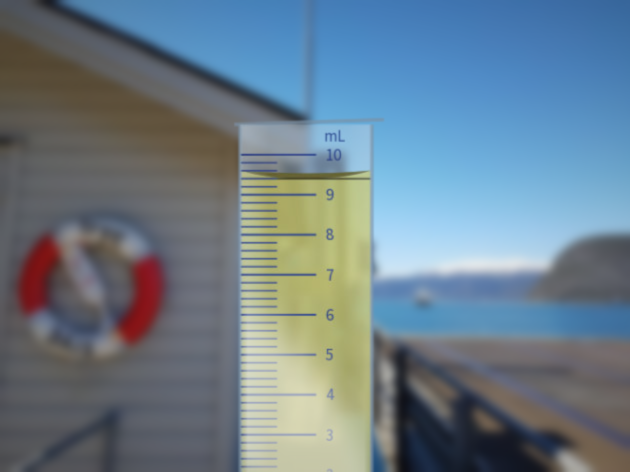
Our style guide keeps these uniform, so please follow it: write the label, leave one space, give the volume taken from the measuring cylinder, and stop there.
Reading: 9.4 mL
